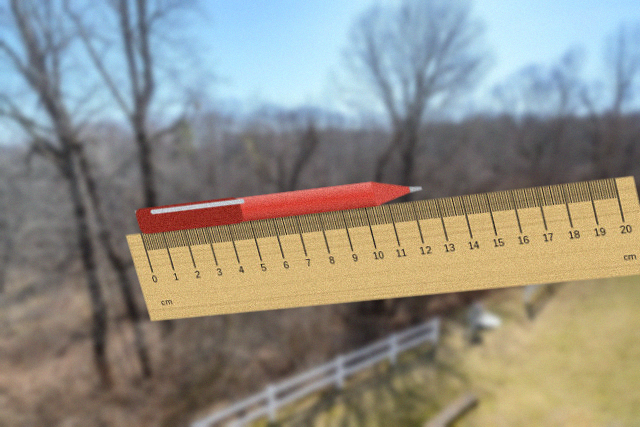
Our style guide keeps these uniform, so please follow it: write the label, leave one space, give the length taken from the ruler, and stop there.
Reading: 12.5 cm
